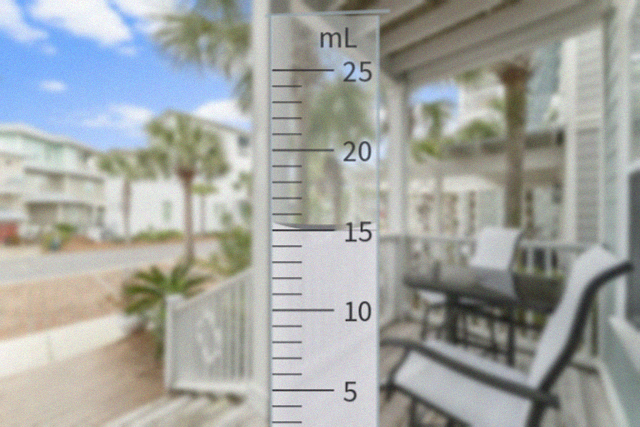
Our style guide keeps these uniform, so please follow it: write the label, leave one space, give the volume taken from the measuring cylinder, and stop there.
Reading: 15 mL
